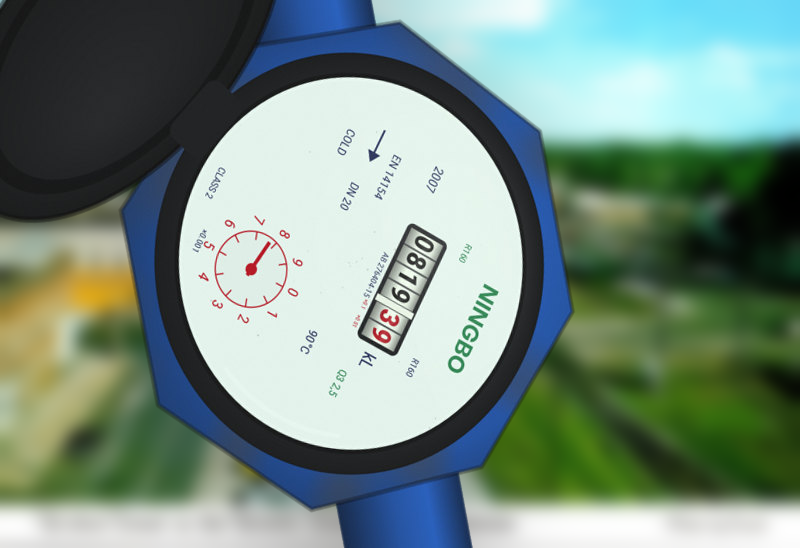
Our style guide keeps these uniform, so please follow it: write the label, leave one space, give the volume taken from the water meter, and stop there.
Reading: 819.397 kL
